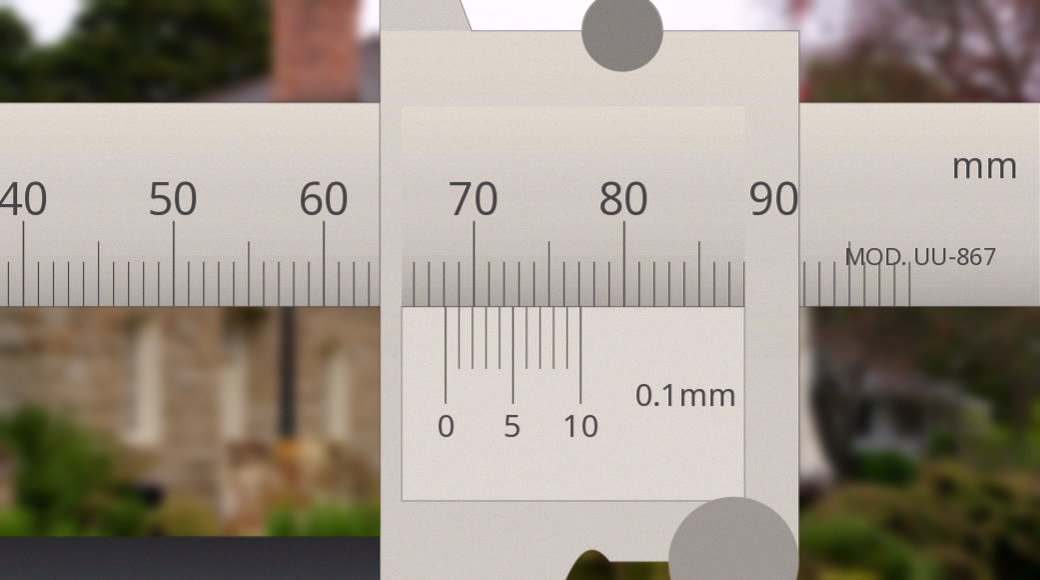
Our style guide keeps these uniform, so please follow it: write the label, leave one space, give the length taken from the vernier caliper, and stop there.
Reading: 68.1 mm
